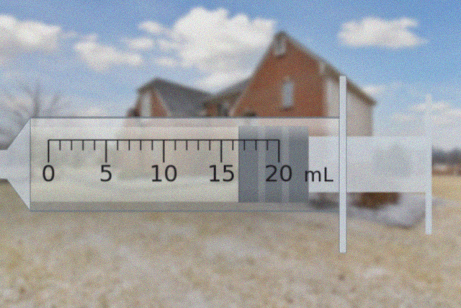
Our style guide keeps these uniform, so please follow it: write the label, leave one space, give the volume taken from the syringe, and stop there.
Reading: 16.5 mL
